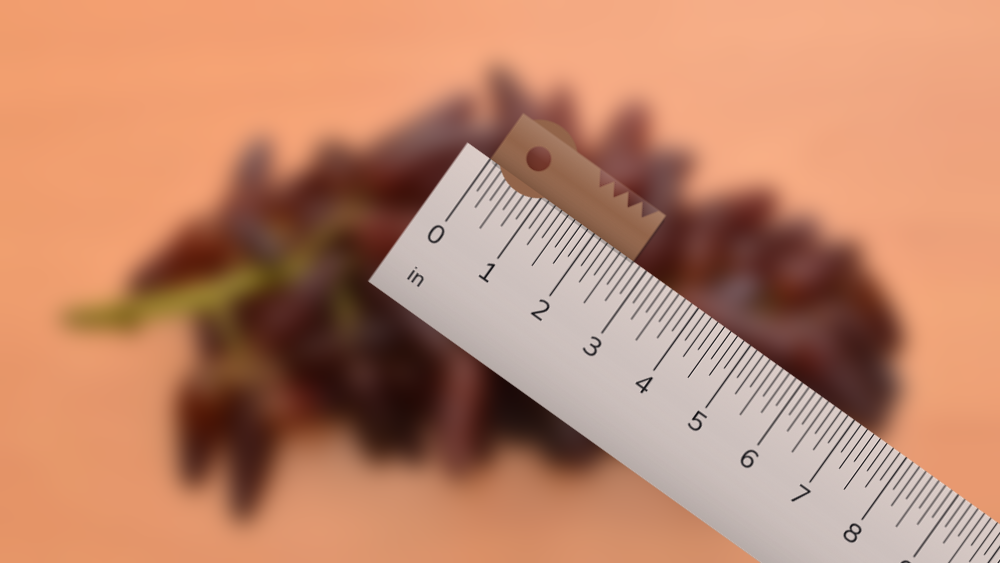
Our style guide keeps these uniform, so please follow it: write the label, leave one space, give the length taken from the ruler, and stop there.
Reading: 2.75 in
